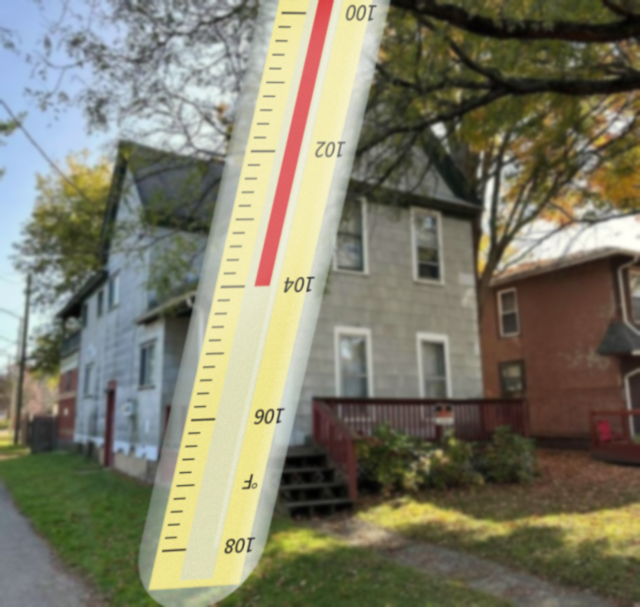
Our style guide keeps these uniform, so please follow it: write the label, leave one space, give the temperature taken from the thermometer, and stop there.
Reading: 104 °F
